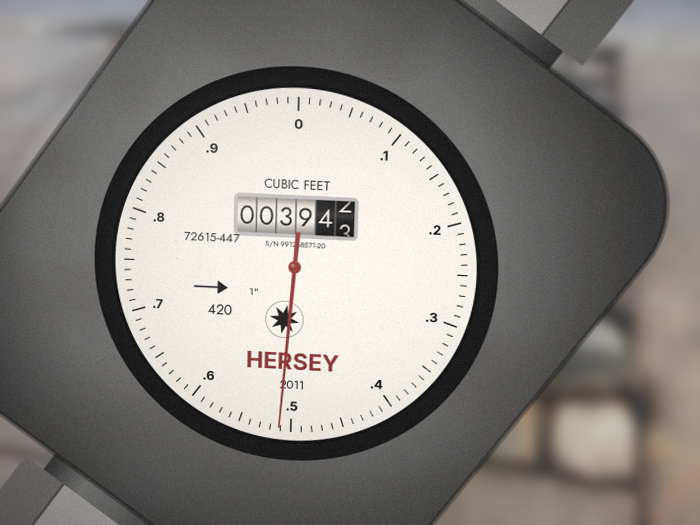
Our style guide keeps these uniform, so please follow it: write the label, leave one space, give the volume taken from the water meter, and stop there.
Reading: 3942.51 ft³
